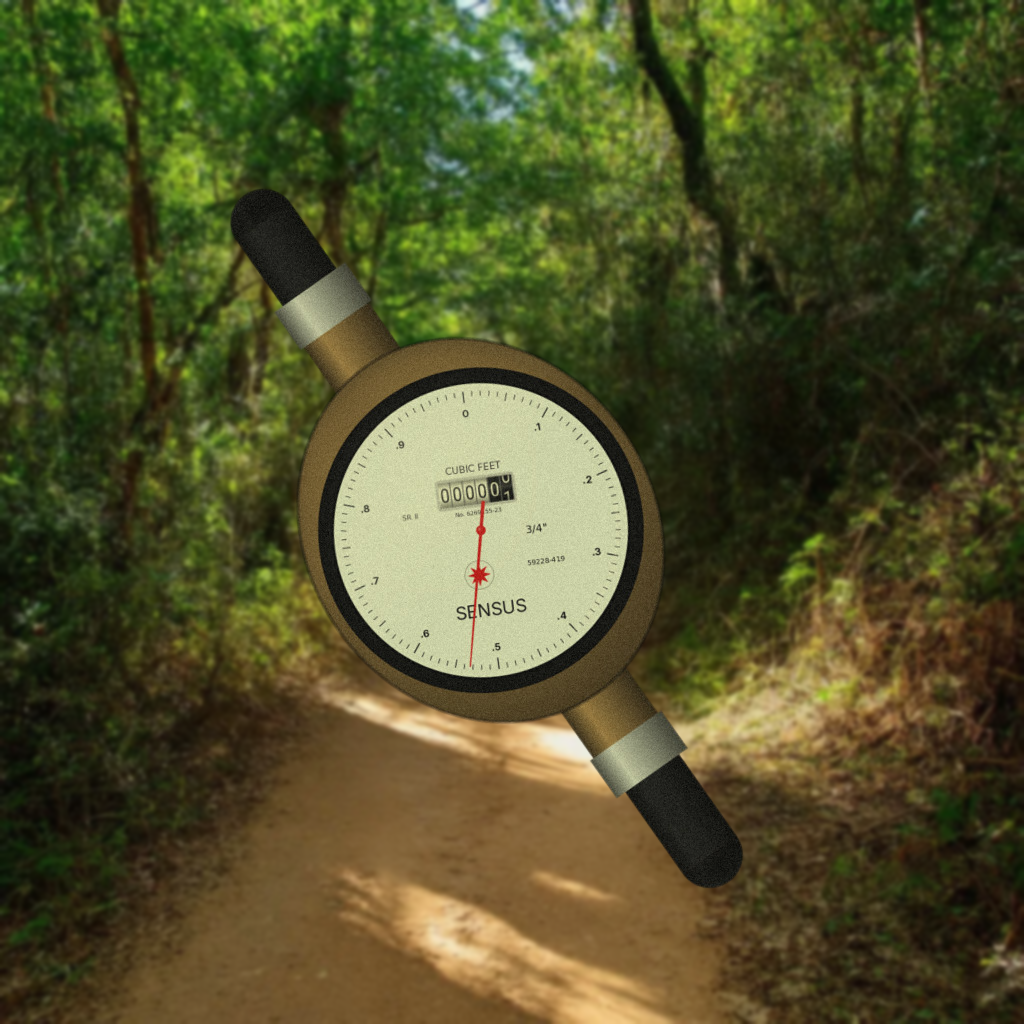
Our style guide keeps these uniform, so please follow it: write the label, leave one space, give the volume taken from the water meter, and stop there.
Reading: 0.53 ft³
